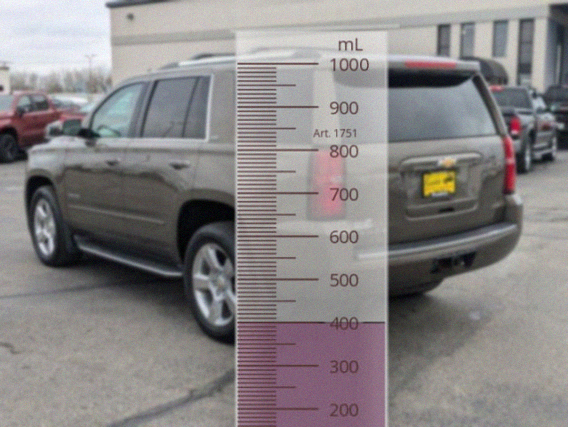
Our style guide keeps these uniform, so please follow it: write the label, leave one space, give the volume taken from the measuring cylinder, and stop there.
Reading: 400 mL
